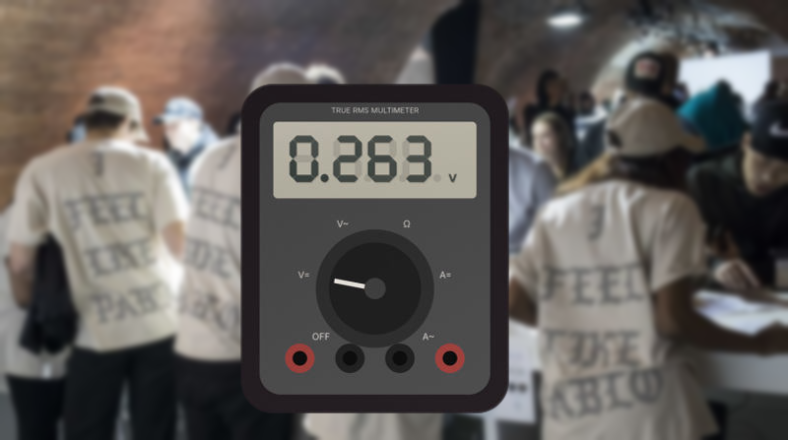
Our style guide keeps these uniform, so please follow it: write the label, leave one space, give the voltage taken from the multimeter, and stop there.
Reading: 0.263 V
